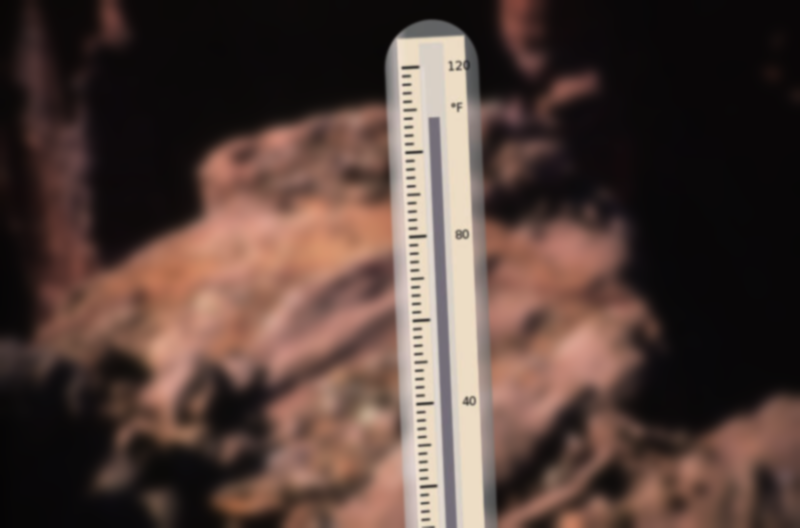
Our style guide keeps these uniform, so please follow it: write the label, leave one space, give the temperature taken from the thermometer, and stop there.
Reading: 108 °F
